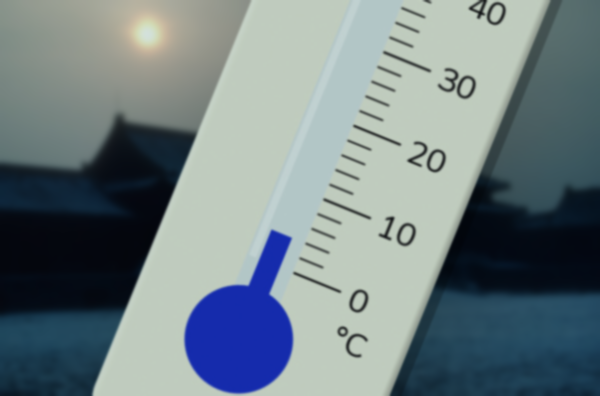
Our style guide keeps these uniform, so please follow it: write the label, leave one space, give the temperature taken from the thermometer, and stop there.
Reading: 4 °C
